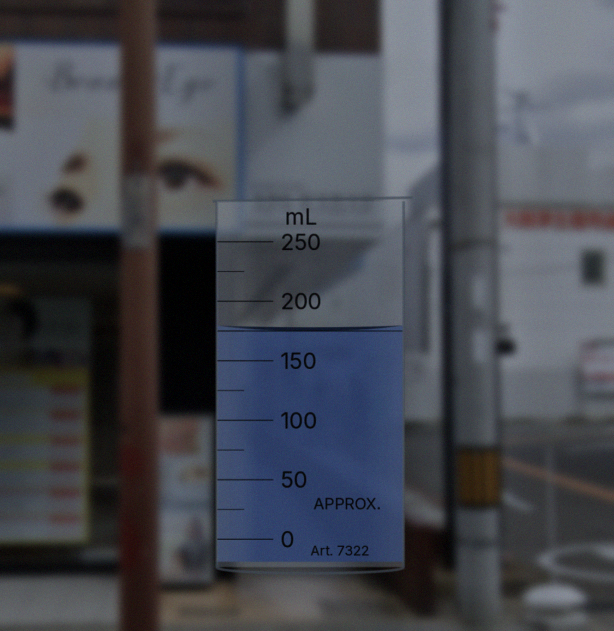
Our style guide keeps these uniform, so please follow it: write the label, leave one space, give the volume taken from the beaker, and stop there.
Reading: 175 mL
